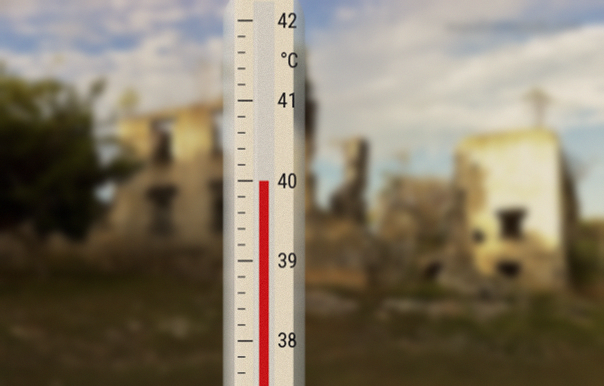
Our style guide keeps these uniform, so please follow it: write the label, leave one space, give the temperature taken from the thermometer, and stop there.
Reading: 40 °C
